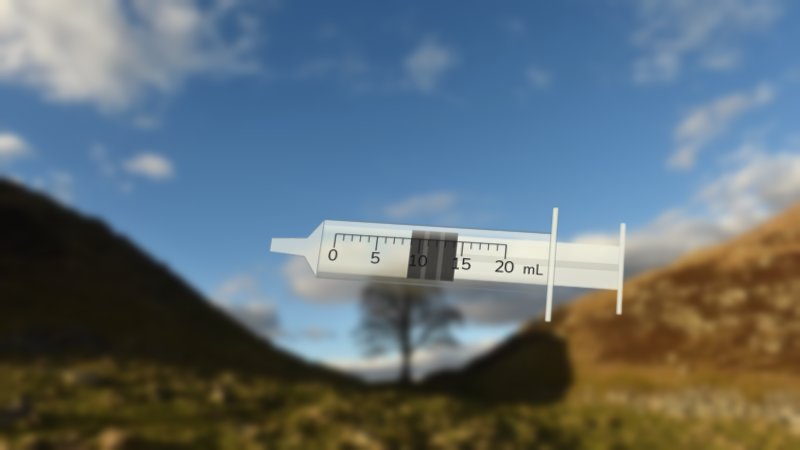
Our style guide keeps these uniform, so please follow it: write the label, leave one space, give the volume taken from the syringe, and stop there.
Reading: 9 mL
